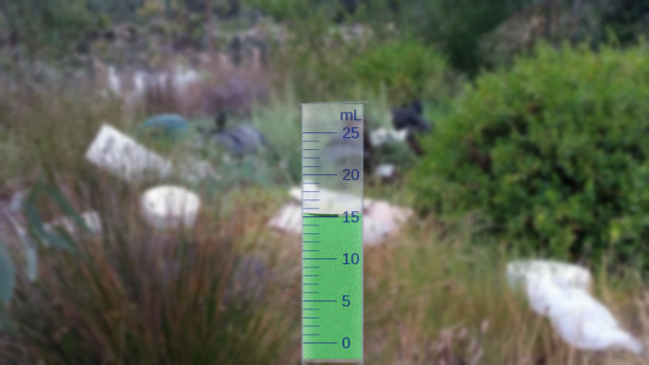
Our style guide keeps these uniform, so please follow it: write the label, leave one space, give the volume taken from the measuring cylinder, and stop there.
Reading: 15 mL
